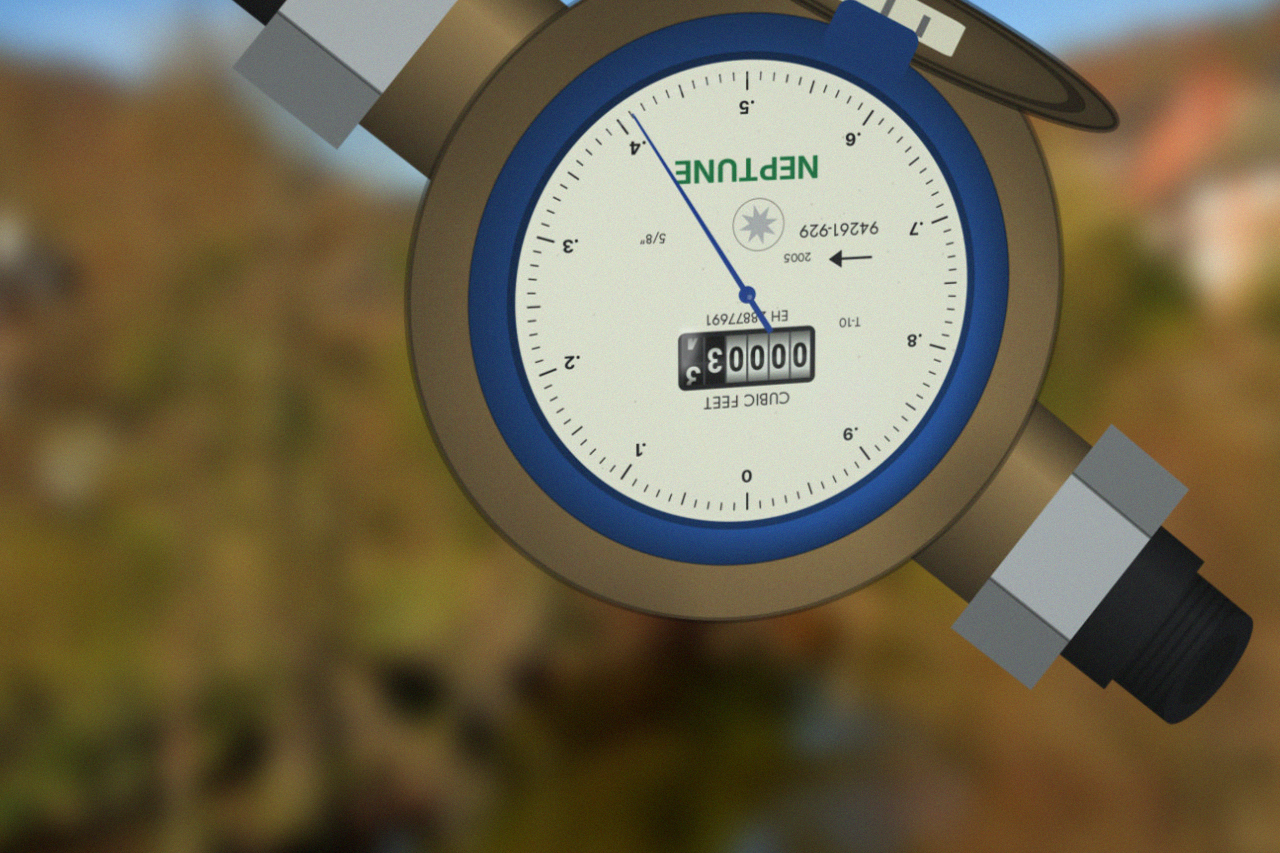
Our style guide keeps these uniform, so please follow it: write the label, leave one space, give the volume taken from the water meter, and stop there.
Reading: 33.41 ft³
